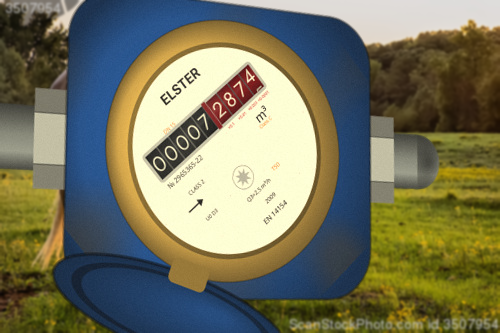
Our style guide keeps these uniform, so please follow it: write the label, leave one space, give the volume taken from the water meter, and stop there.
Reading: 7.2874 m³
